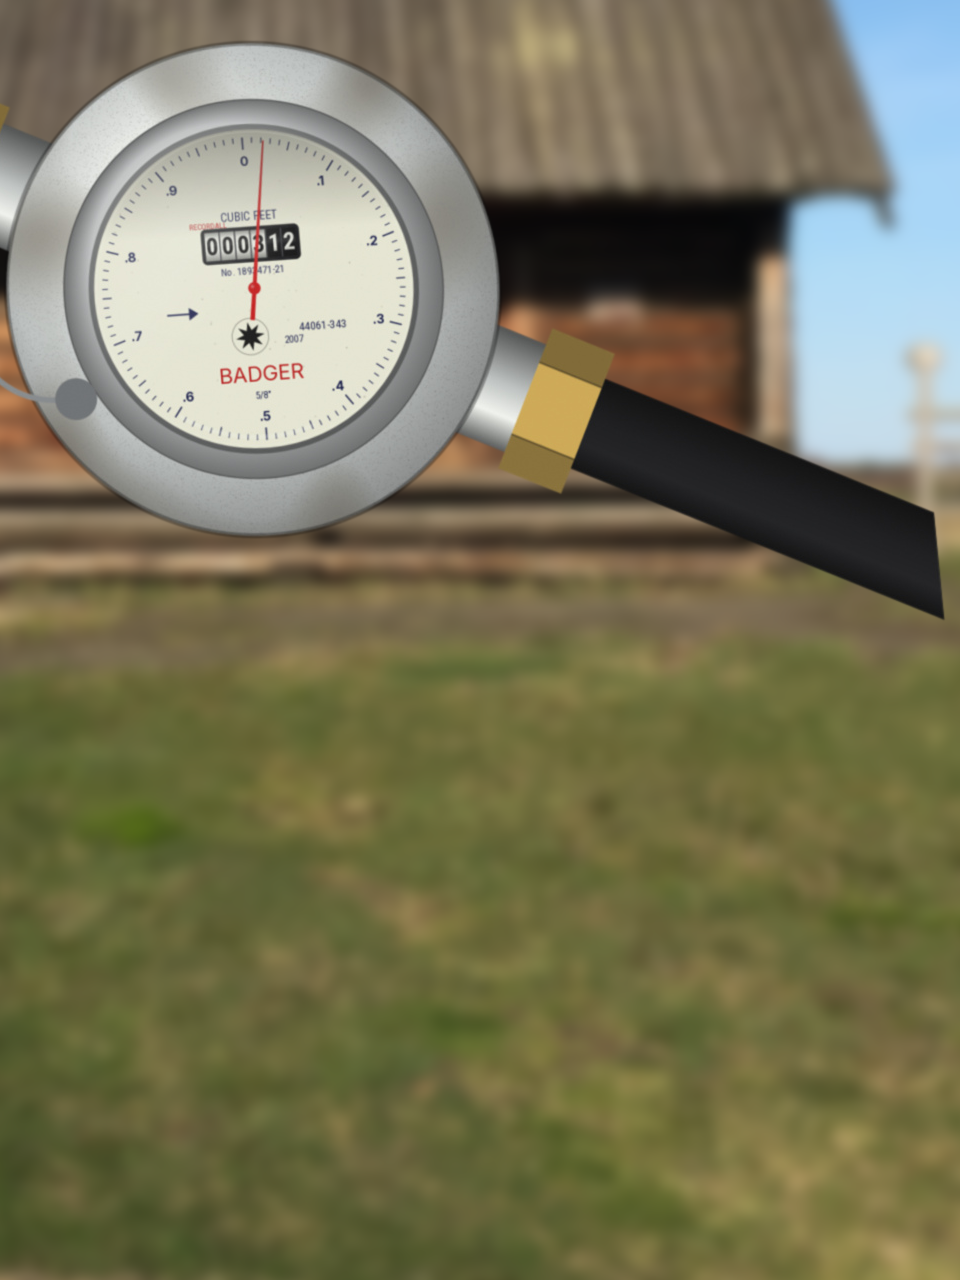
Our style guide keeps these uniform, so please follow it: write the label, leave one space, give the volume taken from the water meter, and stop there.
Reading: 312.02 ft³
